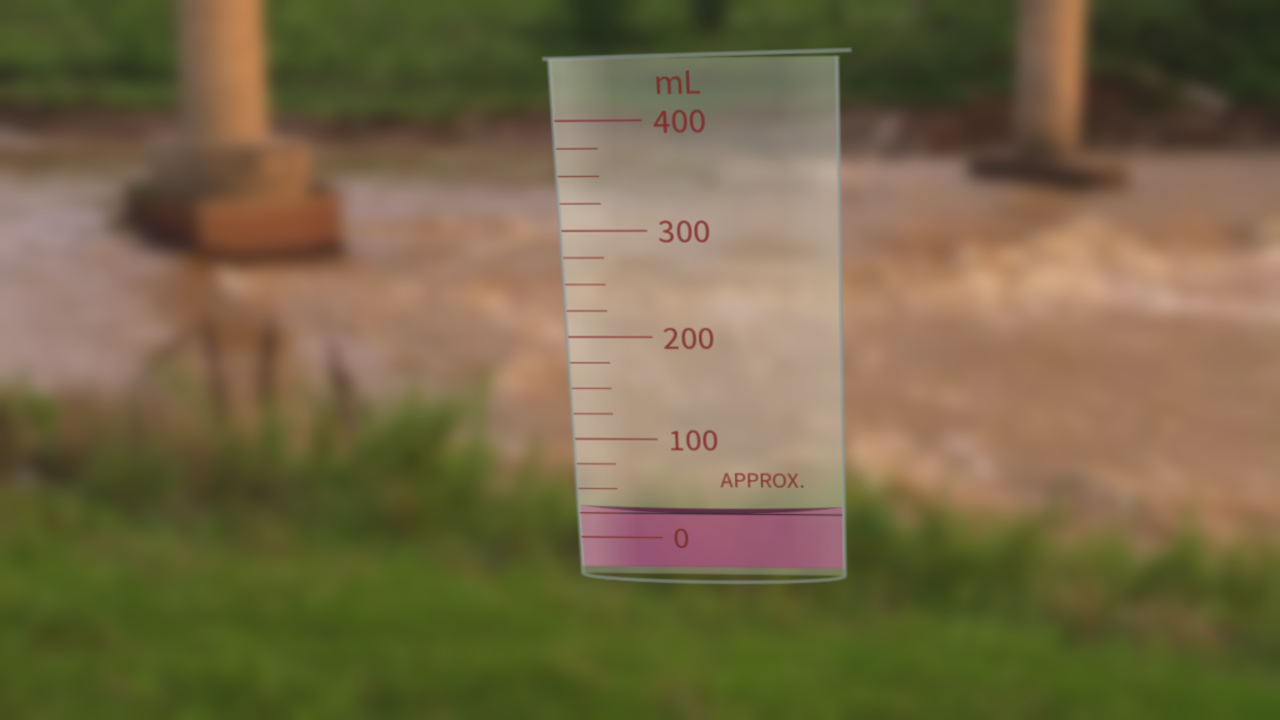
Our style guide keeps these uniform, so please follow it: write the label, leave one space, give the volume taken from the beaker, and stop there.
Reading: 25 mL
